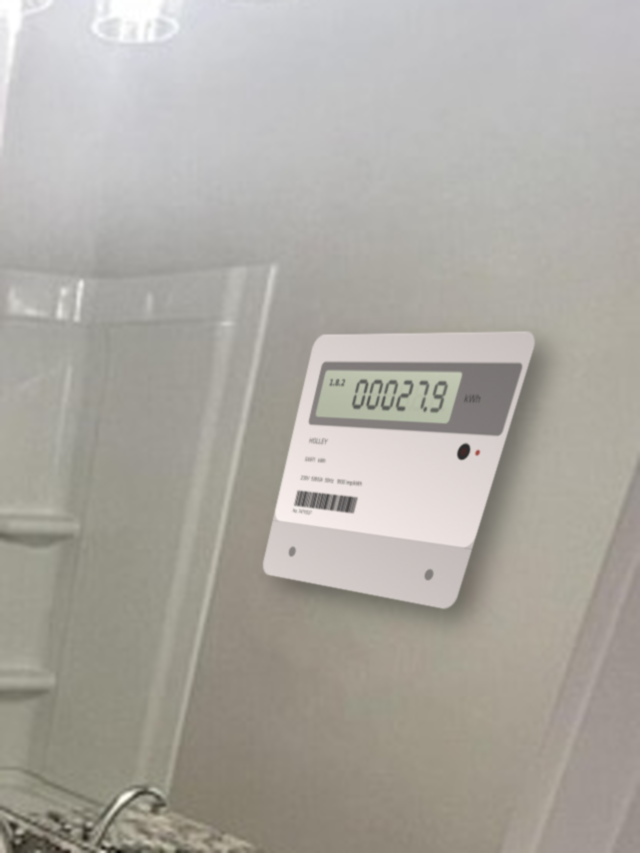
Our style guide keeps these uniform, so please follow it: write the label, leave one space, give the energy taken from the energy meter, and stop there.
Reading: 27.9 kWh
